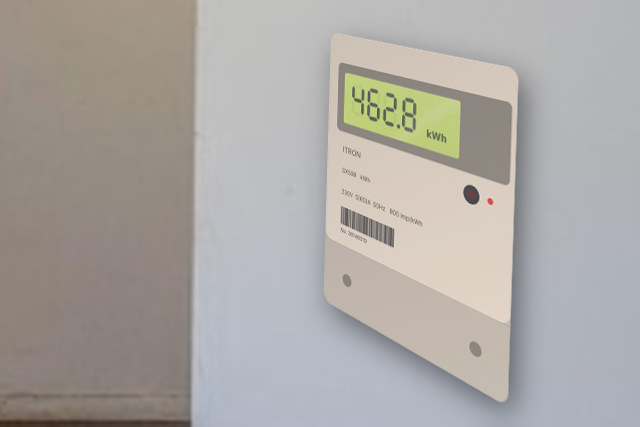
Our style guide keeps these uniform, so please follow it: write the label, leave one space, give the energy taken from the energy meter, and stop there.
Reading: 462.8 kWh
